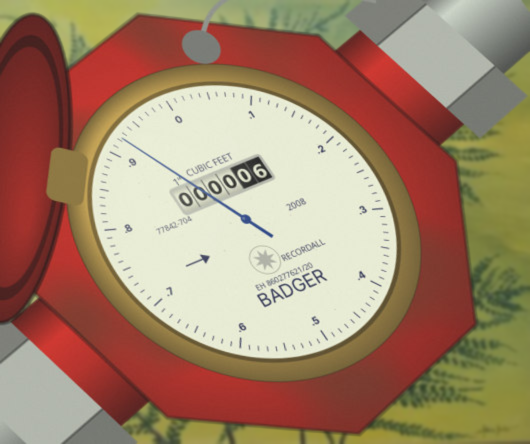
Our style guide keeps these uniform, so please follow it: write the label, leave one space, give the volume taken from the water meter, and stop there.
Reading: 5.92 ft³
